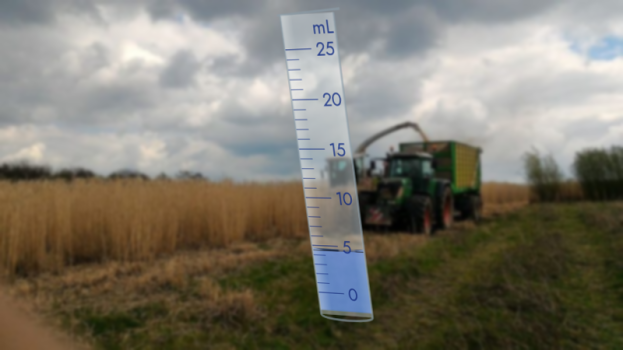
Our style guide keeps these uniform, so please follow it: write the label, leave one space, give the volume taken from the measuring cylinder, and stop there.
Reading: 4.5 mL
